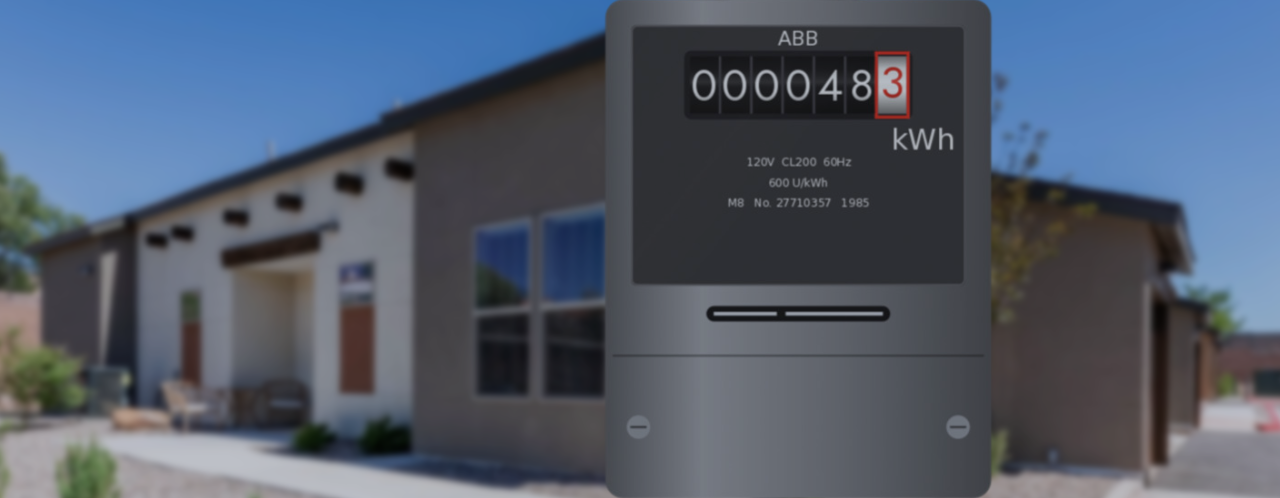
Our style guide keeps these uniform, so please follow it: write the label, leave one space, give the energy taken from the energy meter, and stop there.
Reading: 48.3 kWh
